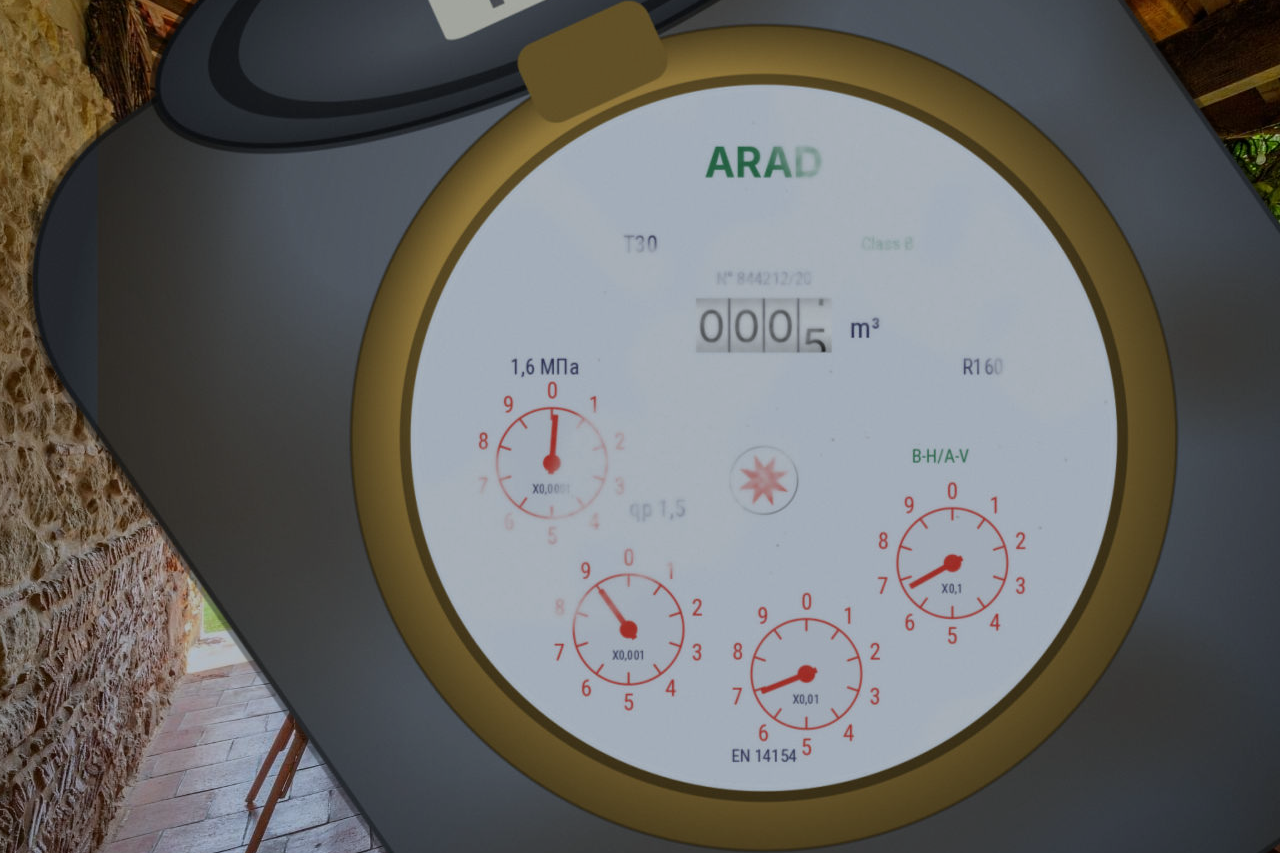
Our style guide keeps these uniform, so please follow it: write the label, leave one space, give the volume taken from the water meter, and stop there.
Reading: 4.6690 m³
